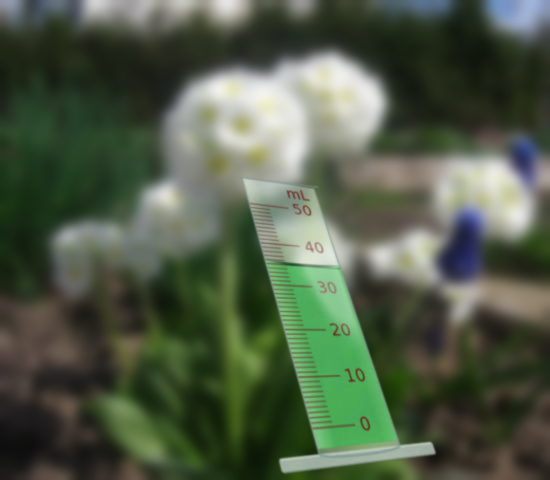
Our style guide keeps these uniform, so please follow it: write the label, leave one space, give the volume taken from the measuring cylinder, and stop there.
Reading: 35 mL
